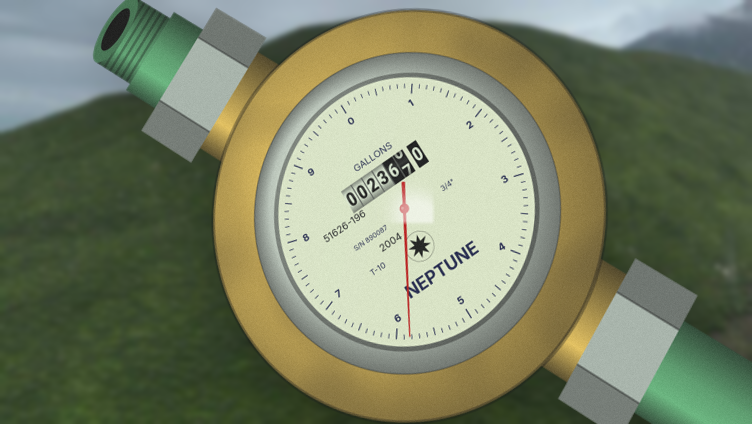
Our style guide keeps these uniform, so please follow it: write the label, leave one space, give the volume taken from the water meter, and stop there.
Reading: 23665.8 gal
